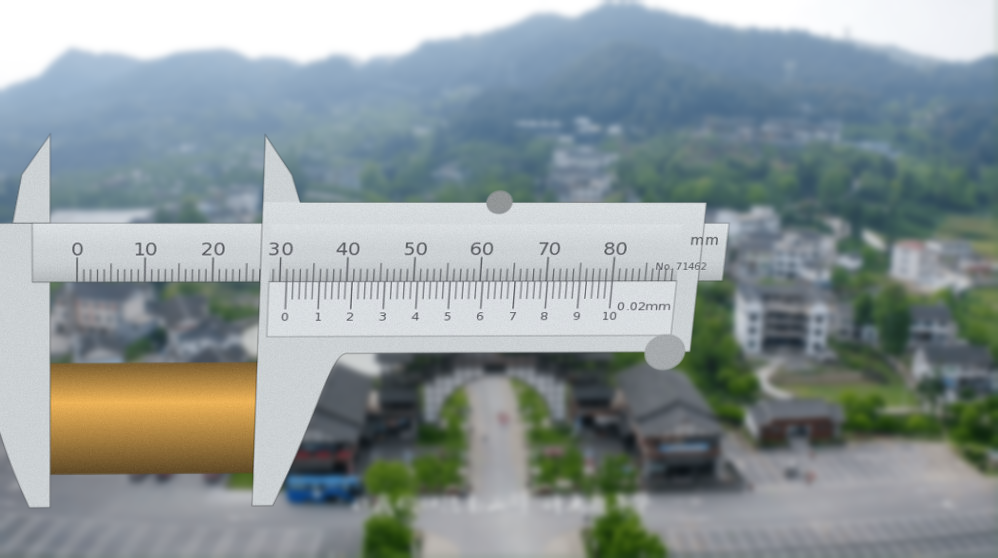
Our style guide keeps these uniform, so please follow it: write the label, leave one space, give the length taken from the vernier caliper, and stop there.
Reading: 31.0 mm
